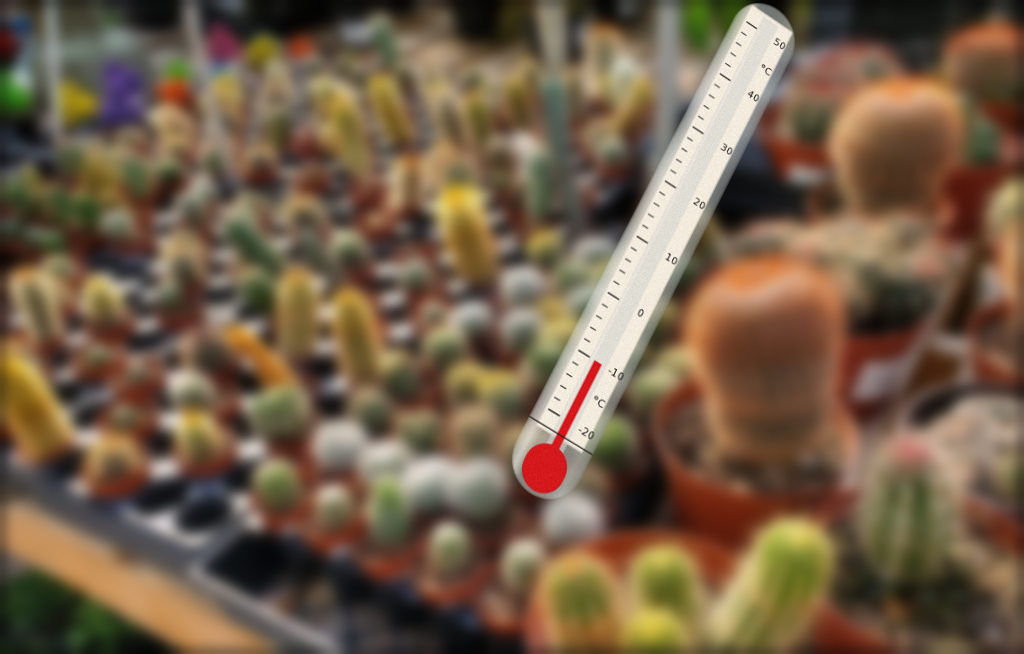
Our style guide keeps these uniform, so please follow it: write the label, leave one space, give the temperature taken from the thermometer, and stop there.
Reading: -10 °C
